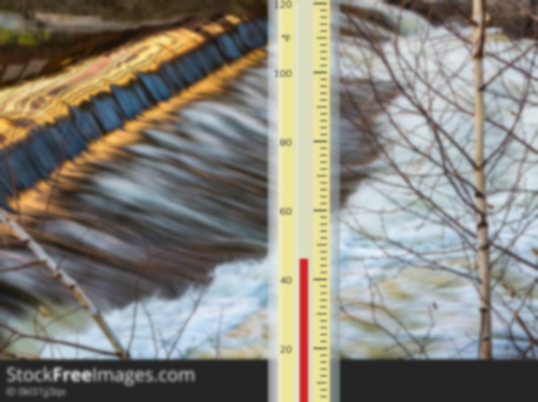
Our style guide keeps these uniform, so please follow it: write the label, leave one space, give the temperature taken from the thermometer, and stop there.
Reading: 46 °F
